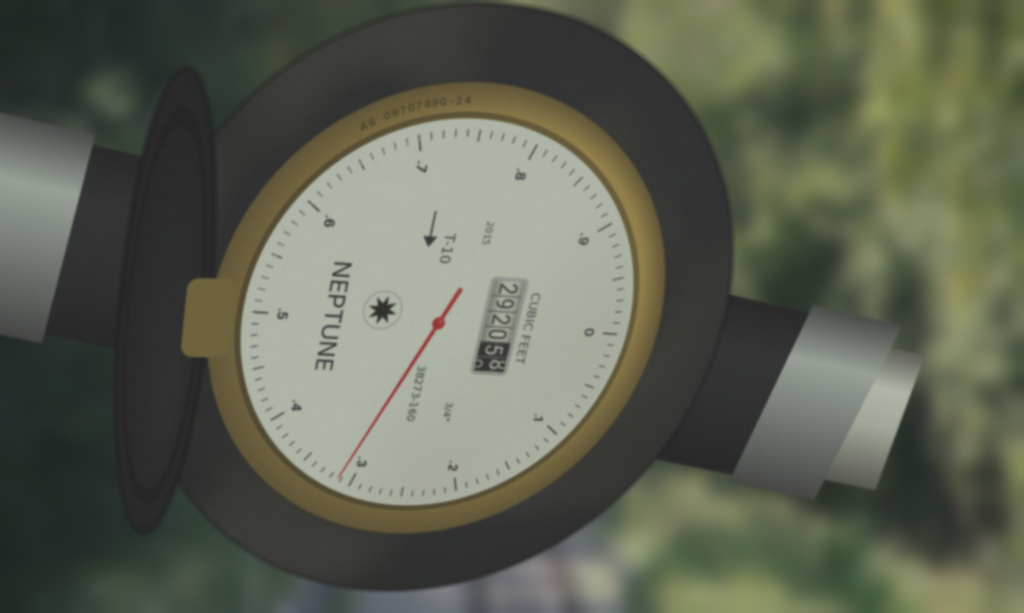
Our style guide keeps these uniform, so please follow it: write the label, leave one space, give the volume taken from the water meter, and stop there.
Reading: 292058.31 ft³
